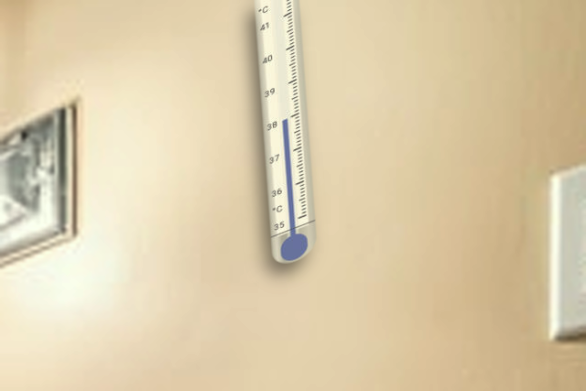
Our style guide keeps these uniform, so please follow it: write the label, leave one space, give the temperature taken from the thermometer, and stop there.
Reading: 38 °C
